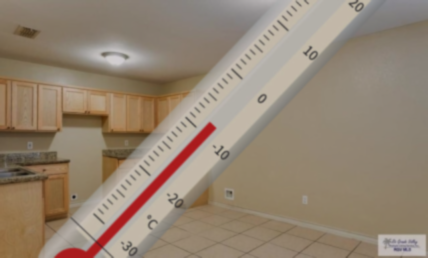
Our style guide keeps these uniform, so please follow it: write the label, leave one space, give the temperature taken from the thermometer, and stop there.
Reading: -8 °C
